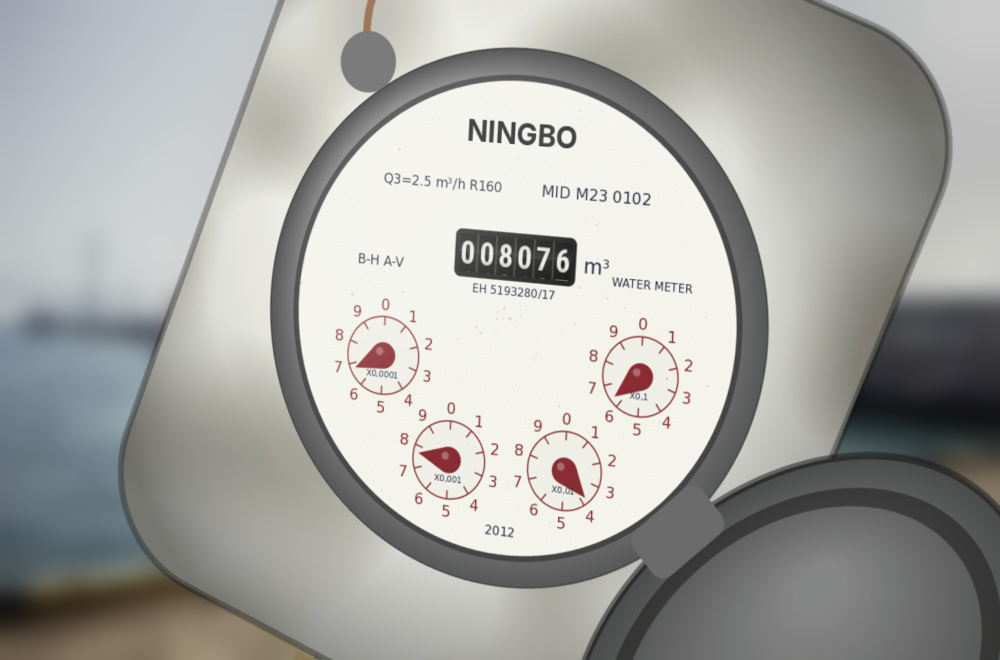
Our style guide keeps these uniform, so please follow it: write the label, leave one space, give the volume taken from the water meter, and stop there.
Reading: 8076.6376 m³
